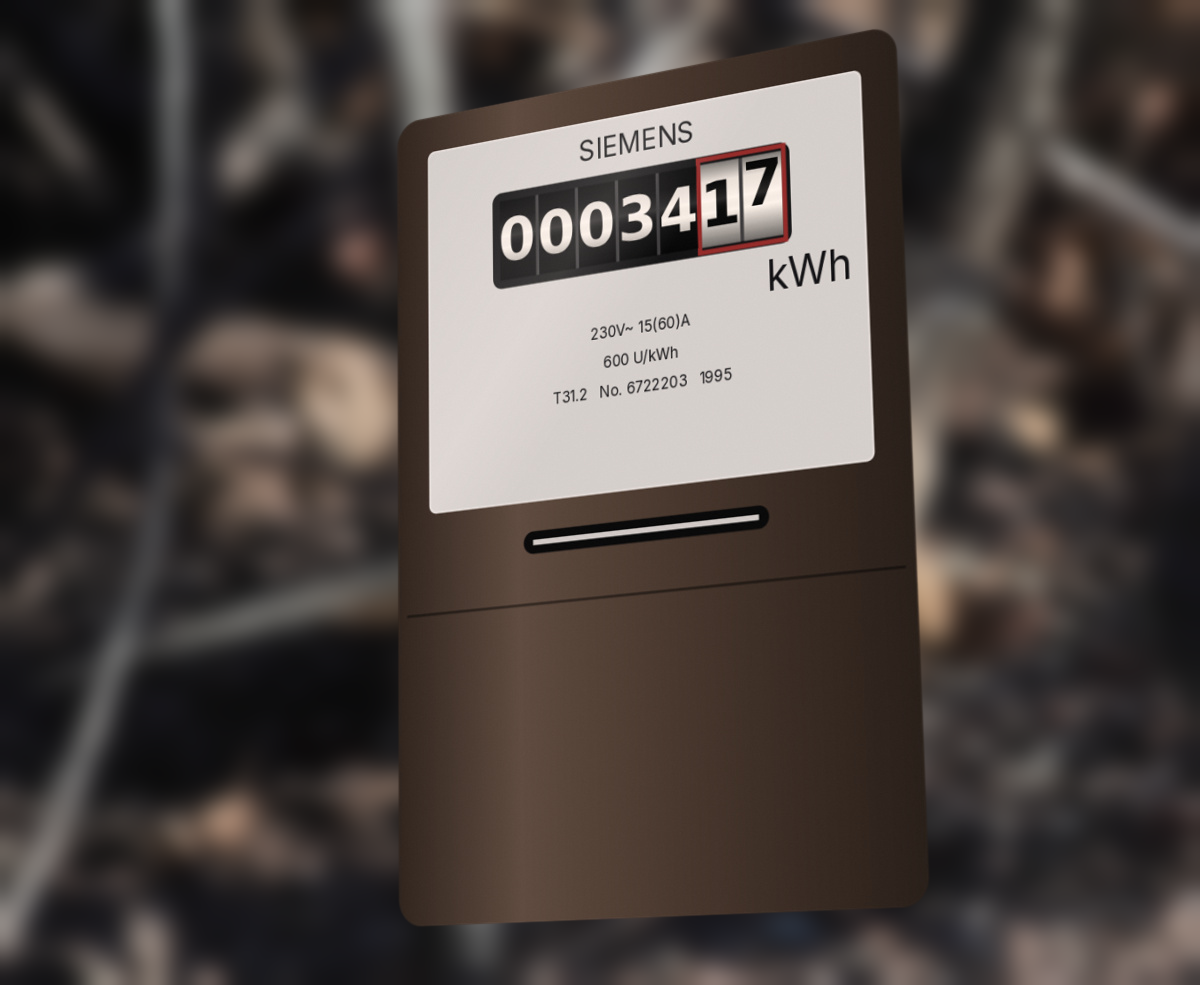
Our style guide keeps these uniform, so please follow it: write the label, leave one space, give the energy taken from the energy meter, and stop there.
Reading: 34.17 kWh
